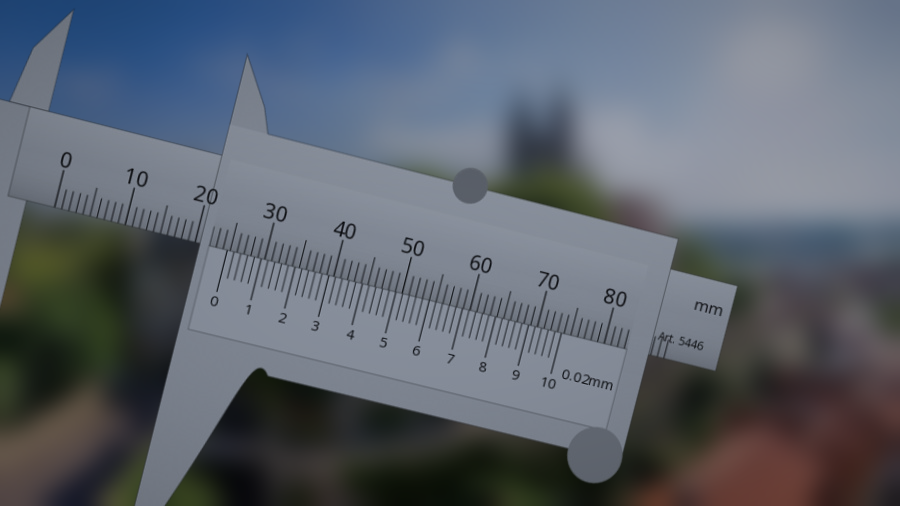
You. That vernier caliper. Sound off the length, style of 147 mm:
24.6 mm
